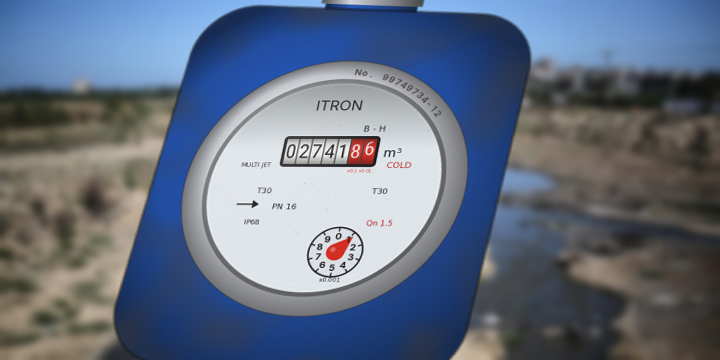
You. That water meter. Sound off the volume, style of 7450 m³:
2741.861 m³
